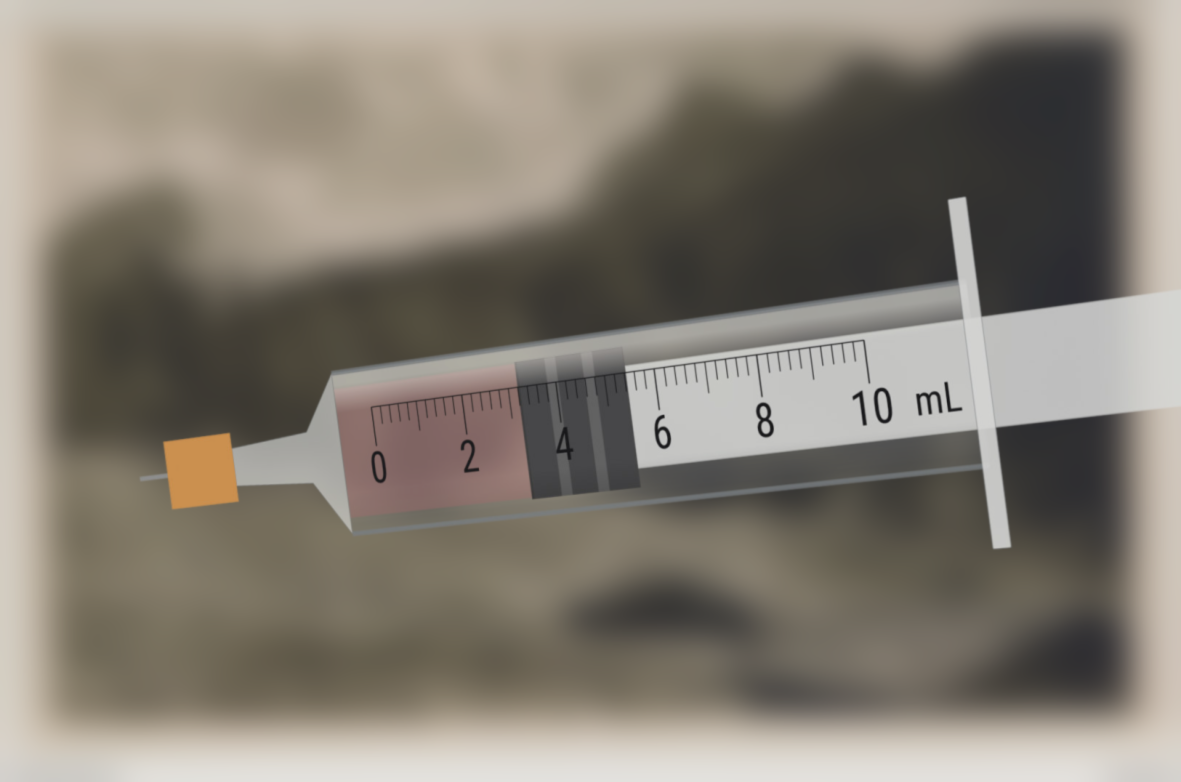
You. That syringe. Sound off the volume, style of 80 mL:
3.2 mL
